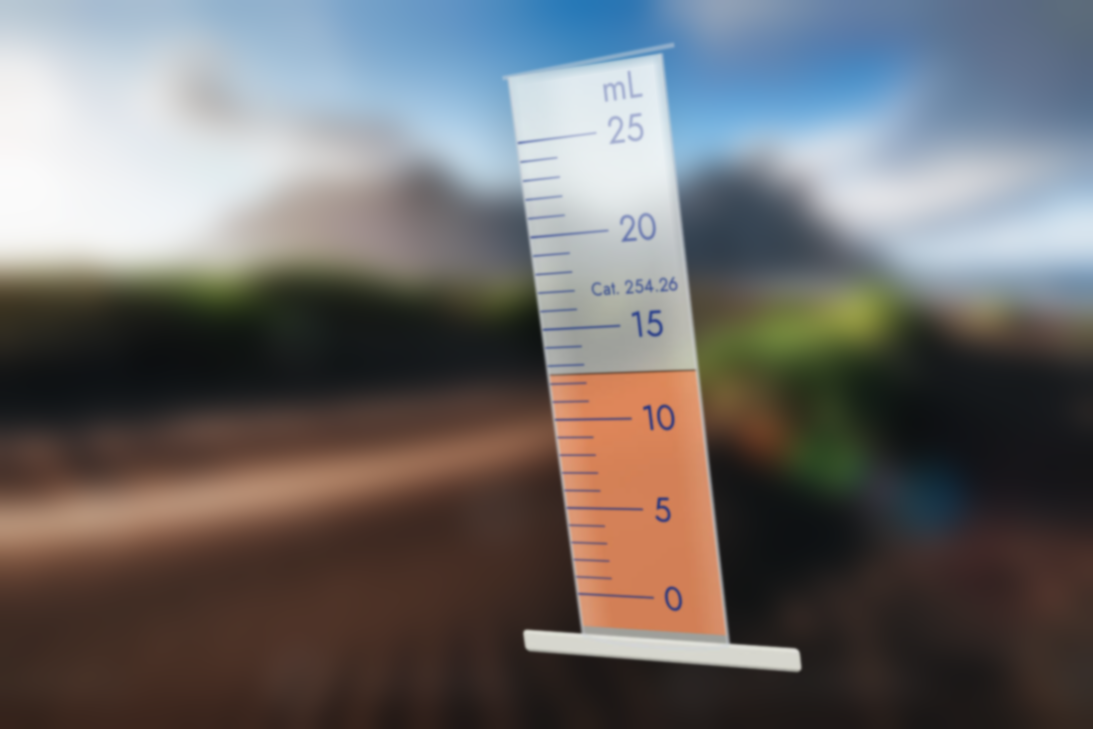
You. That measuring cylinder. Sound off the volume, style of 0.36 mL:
12.5 mL
